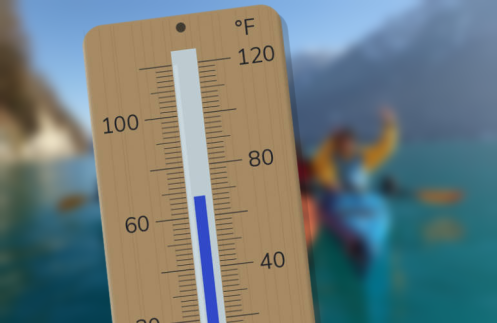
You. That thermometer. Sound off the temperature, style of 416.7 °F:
68 °F
